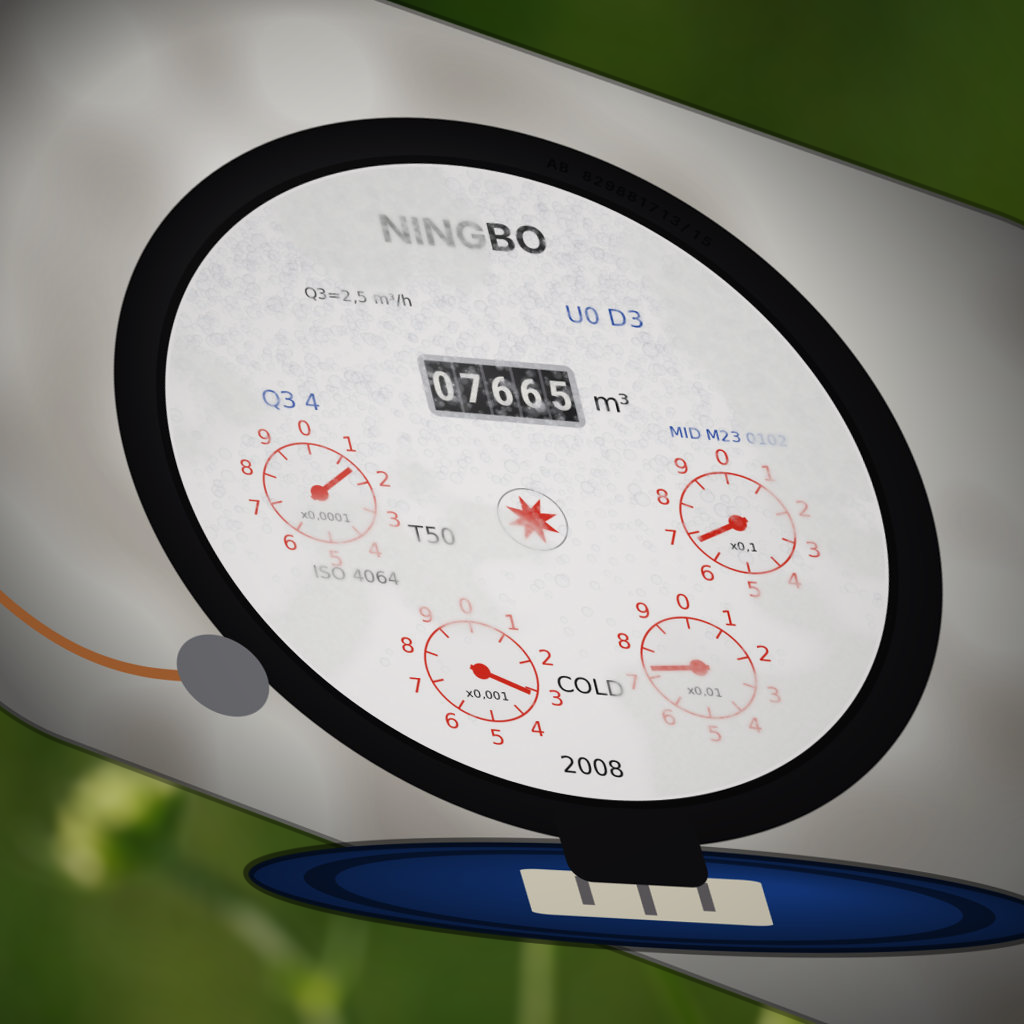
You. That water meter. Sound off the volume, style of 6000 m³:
7665.6731 m³
